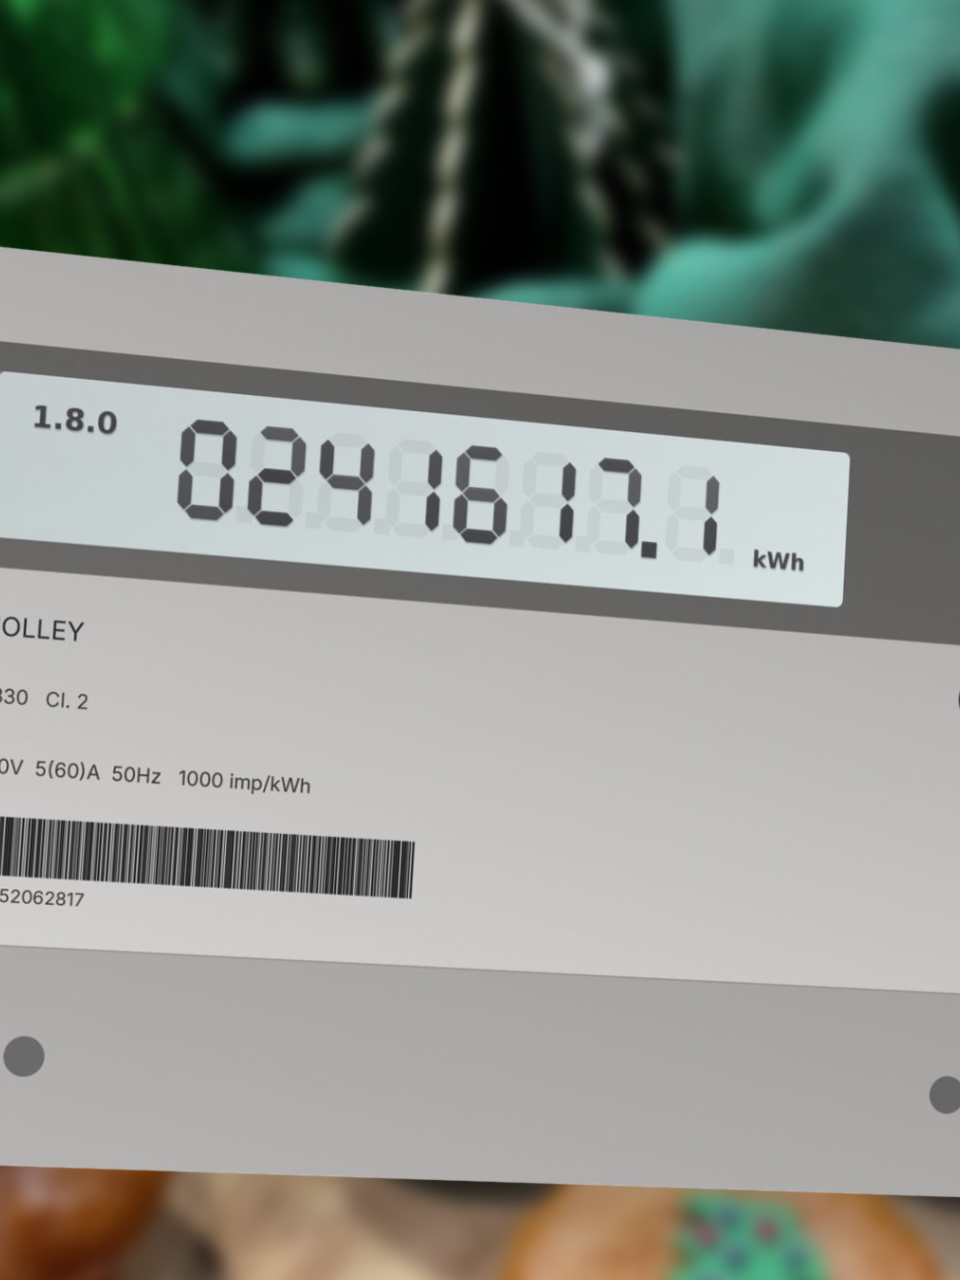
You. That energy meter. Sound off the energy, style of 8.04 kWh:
241617.1 kWh
